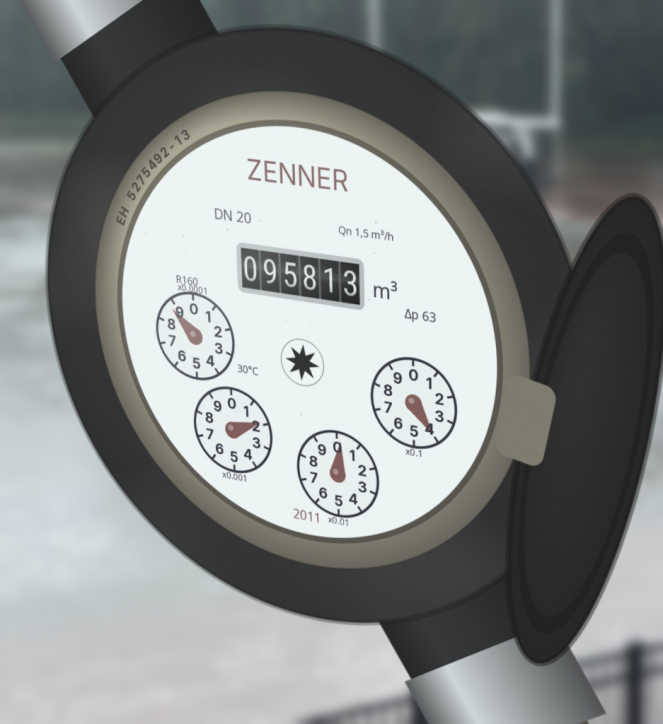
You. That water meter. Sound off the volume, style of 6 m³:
95813.4018 m³
